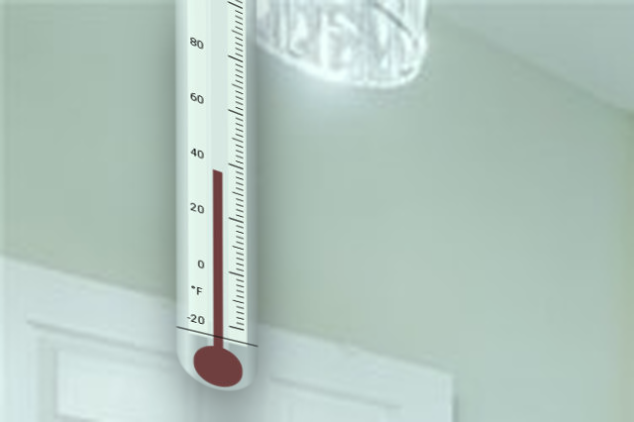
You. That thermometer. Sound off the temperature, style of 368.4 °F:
36 °F
